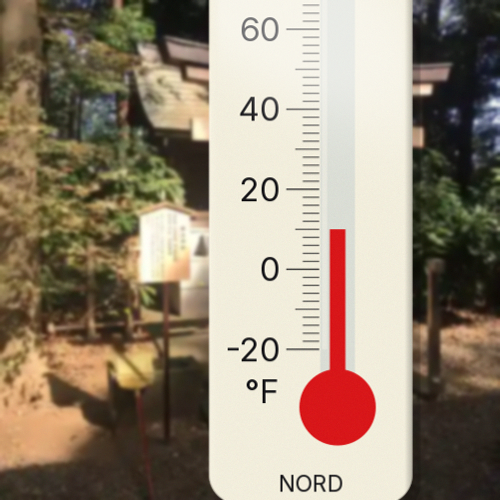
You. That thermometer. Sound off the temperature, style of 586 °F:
10 °F
